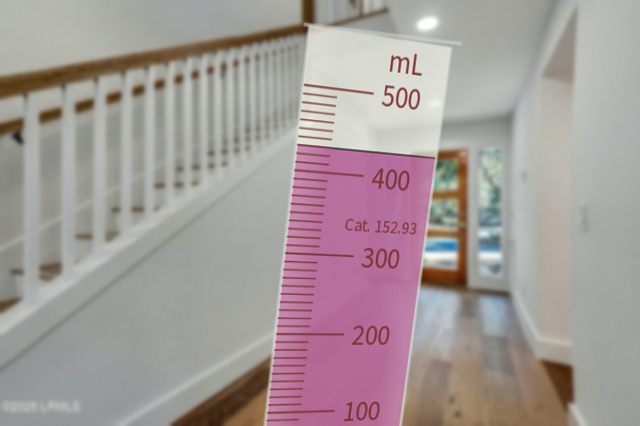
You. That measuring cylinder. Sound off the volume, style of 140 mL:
430 mL
